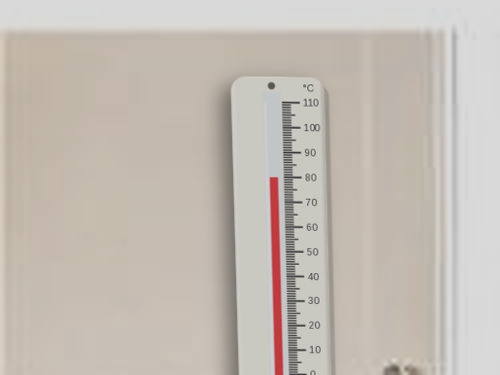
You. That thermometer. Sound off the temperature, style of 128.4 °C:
80 °C
